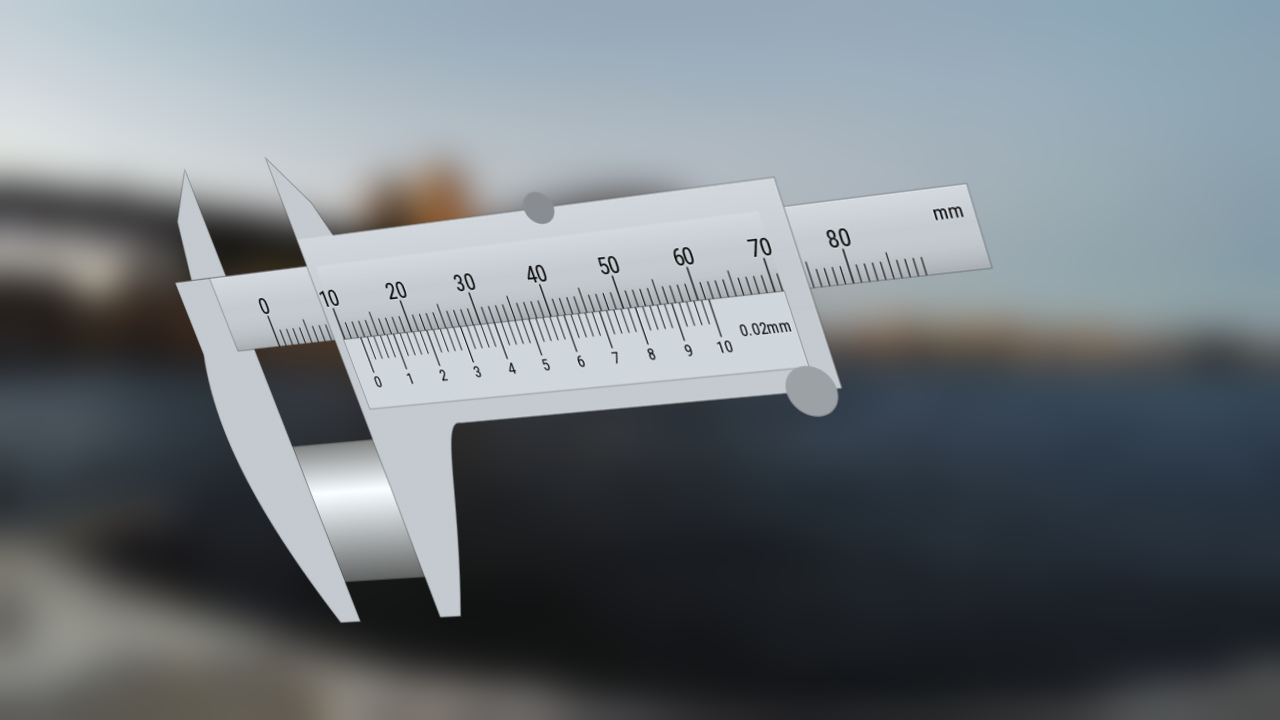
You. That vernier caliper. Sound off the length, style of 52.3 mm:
12.4 mm
